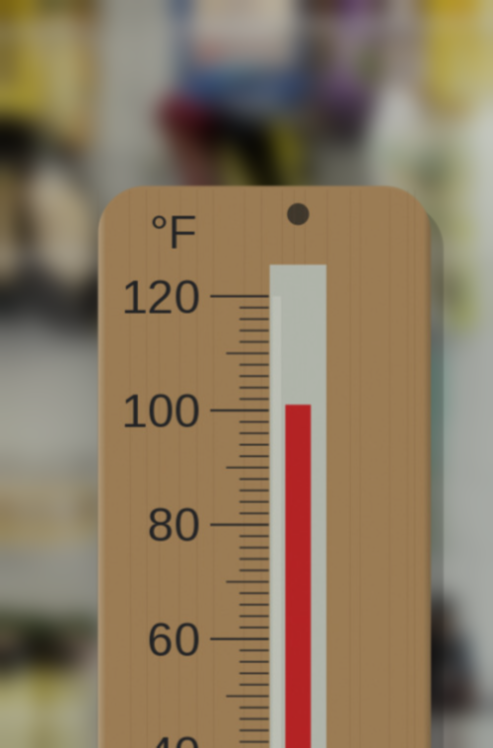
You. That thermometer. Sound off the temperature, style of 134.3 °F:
101 °F
